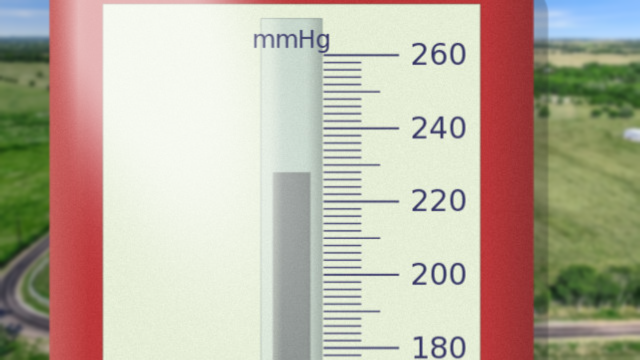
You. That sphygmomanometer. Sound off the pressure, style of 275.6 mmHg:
228 mmHg
